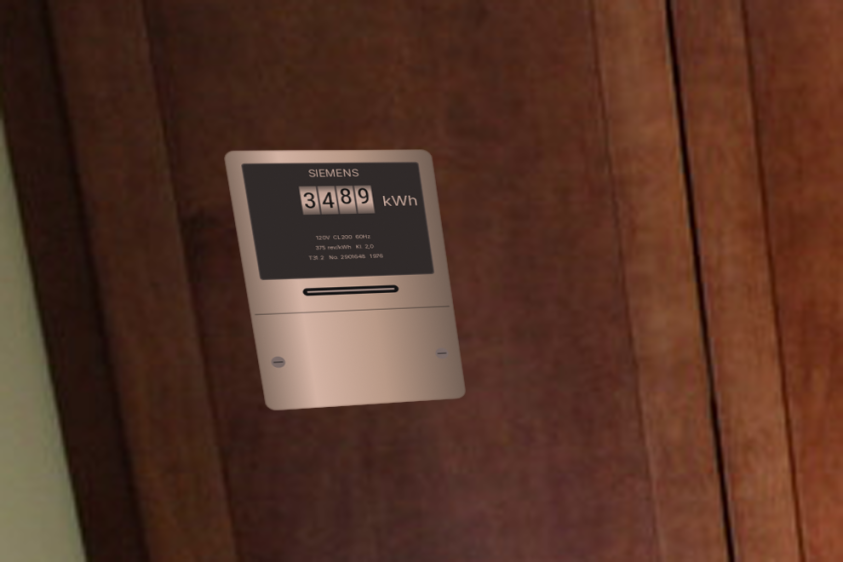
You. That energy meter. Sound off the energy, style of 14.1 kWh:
3489 kWh
